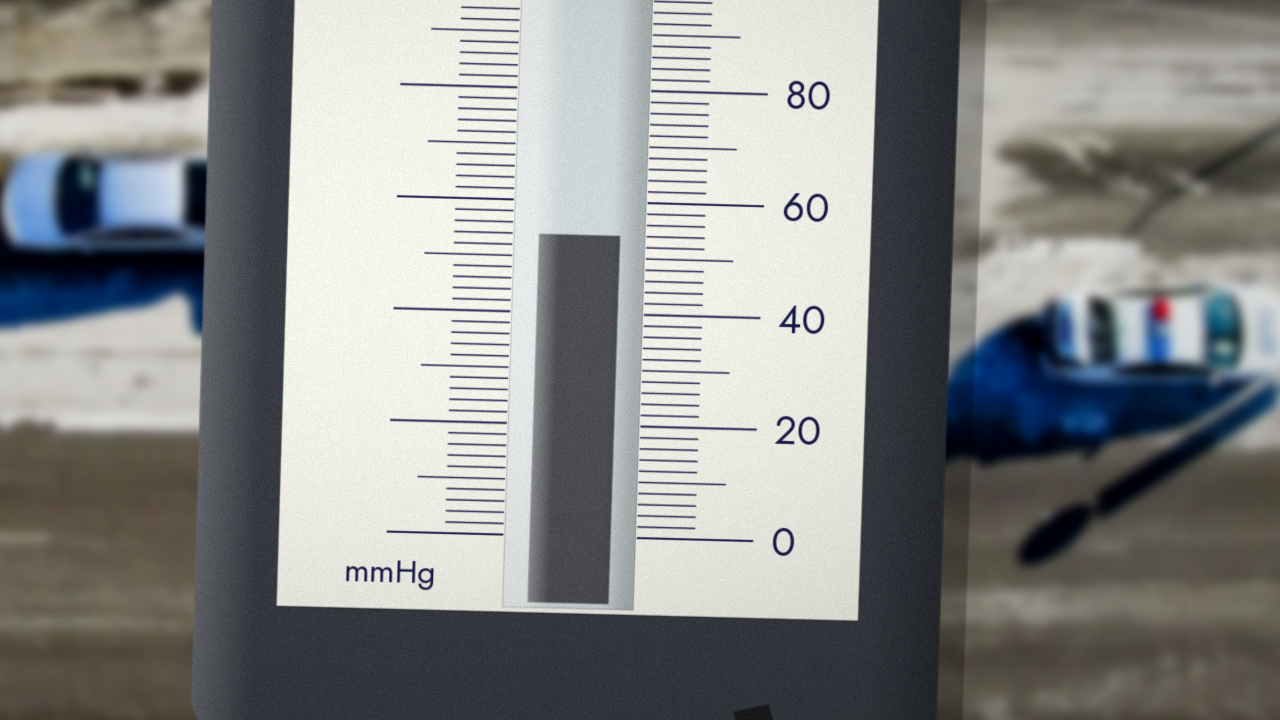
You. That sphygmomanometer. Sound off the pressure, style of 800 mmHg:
54 mmHg
